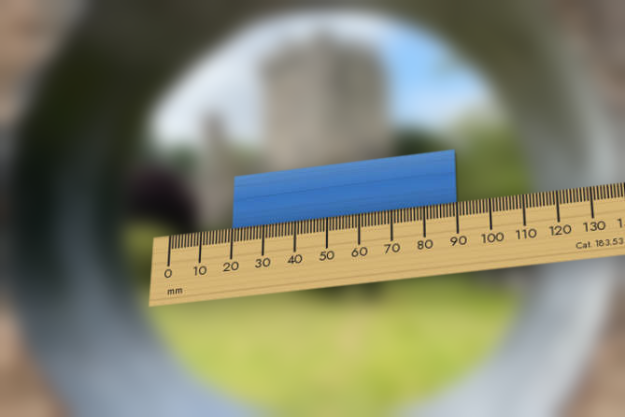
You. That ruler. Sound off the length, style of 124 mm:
70 mm
